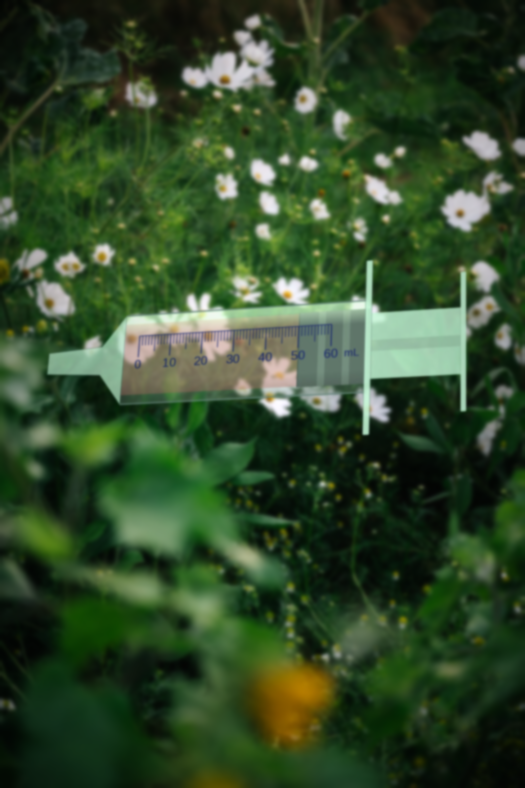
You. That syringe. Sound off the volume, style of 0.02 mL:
50 mL
